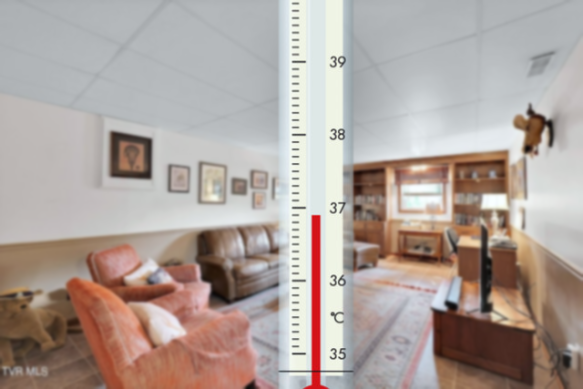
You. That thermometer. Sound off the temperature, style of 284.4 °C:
36.9 °C
